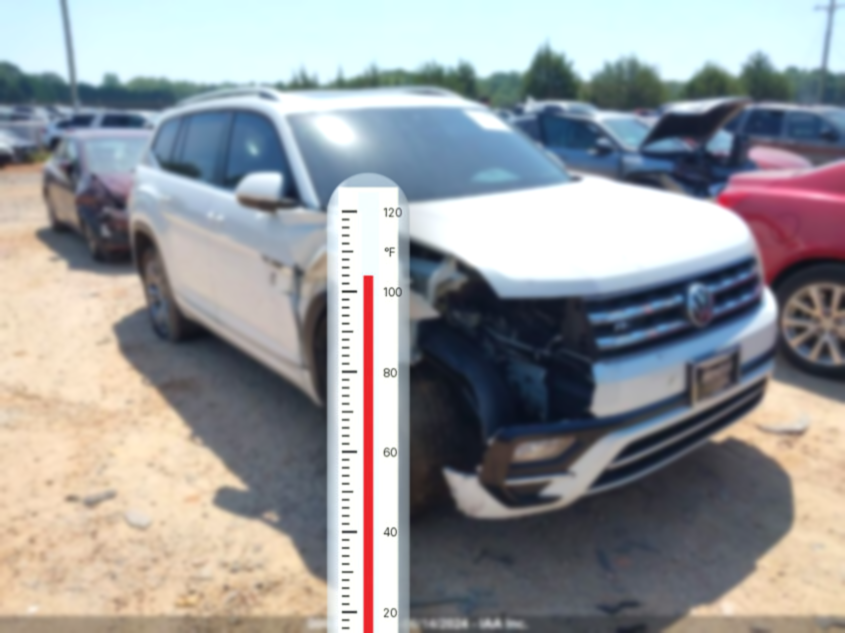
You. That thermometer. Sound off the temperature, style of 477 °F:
104 °F
